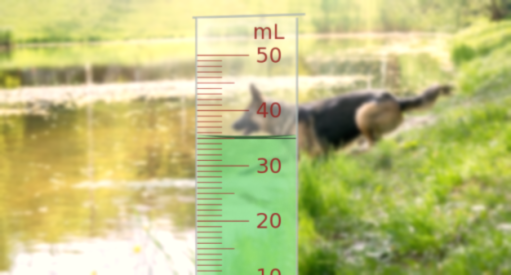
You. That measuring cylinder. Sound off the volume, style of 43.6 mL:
35 mL
